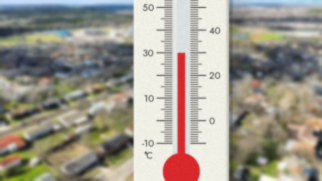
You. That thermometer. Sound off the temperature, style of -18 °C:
30 °C
